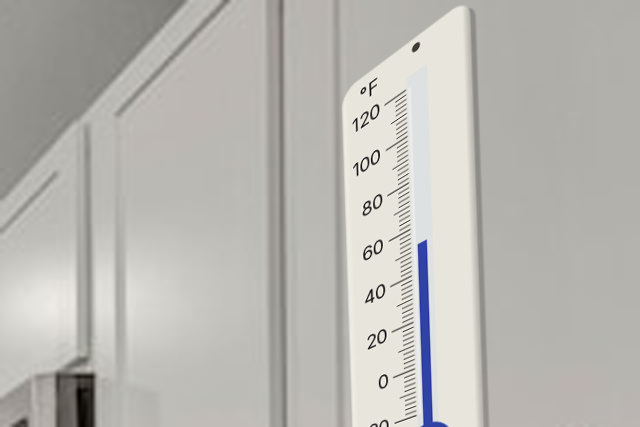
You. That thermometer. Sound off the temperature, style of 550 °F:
52 °F
